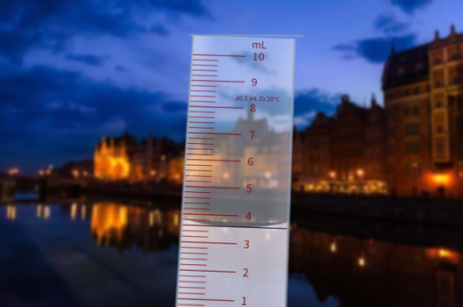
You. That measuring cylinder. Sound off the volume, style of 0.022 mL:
3.6 mL
